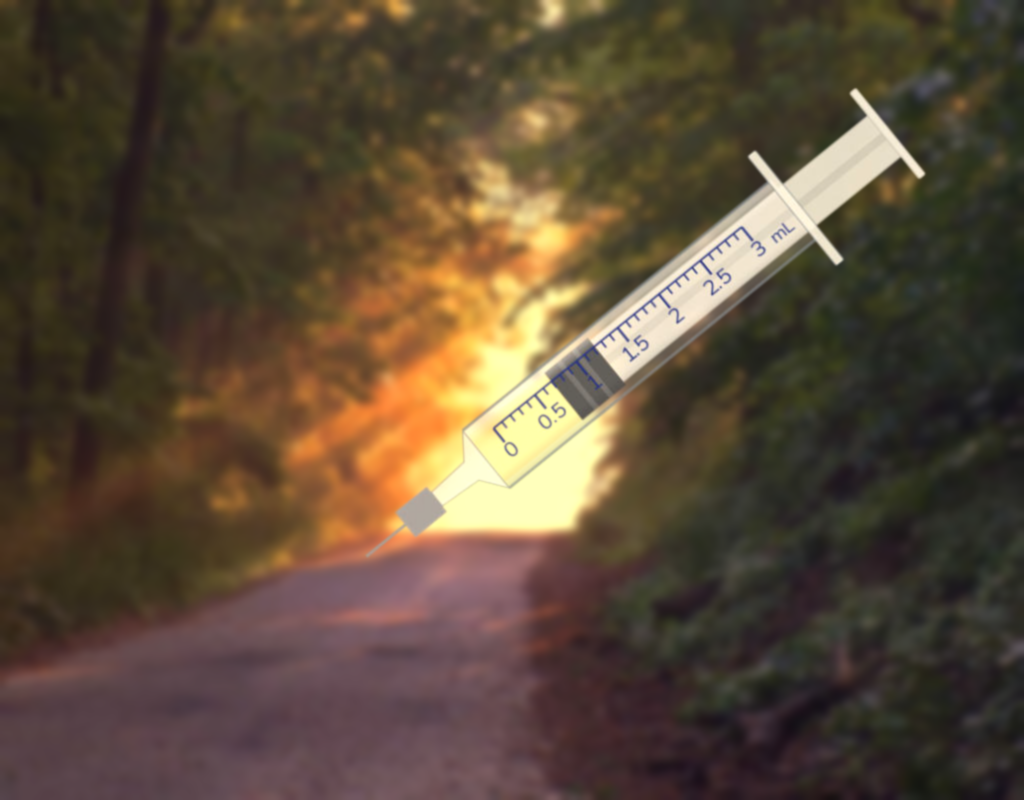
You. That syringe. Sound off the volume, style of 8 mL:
0.7 mL
